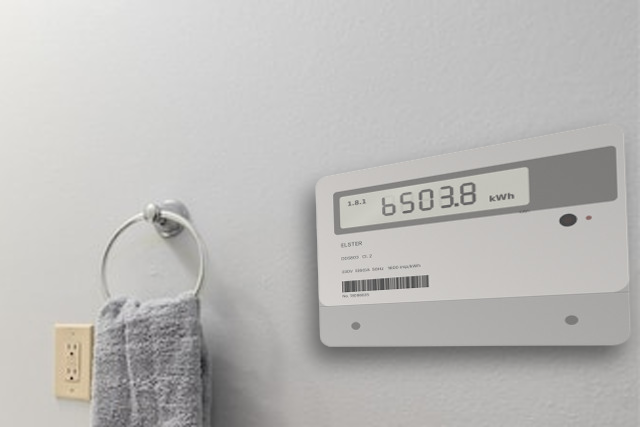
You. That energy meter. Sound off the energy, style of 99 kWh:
6503.8 kWh
